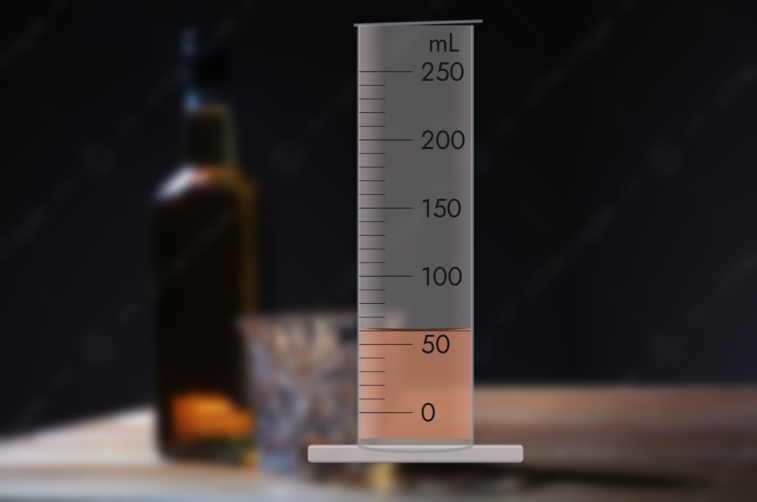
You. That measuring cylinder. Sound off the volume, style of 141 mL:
60 mL
